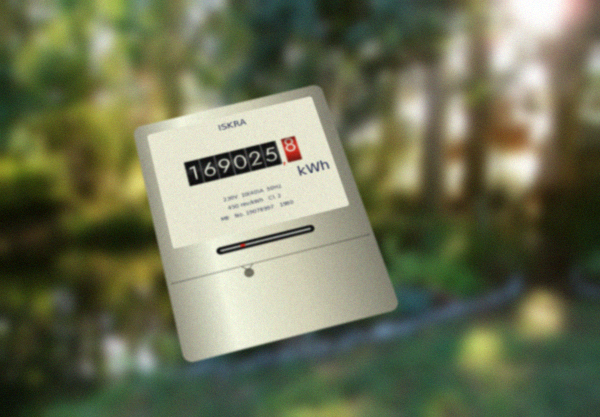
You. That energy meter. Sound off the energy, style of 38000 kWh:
169025.8 kWh
